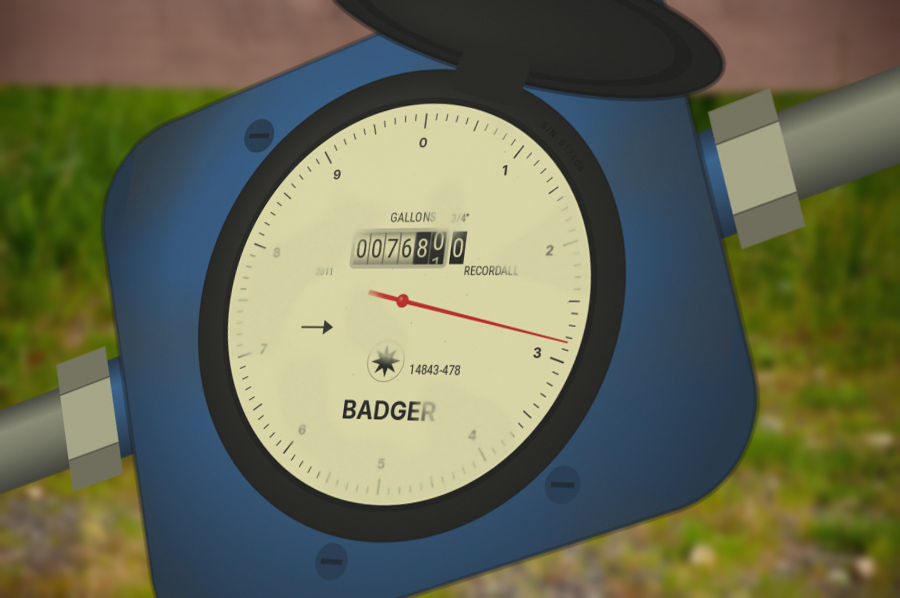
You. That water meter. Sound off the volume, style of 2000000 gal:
76802.8 gal
